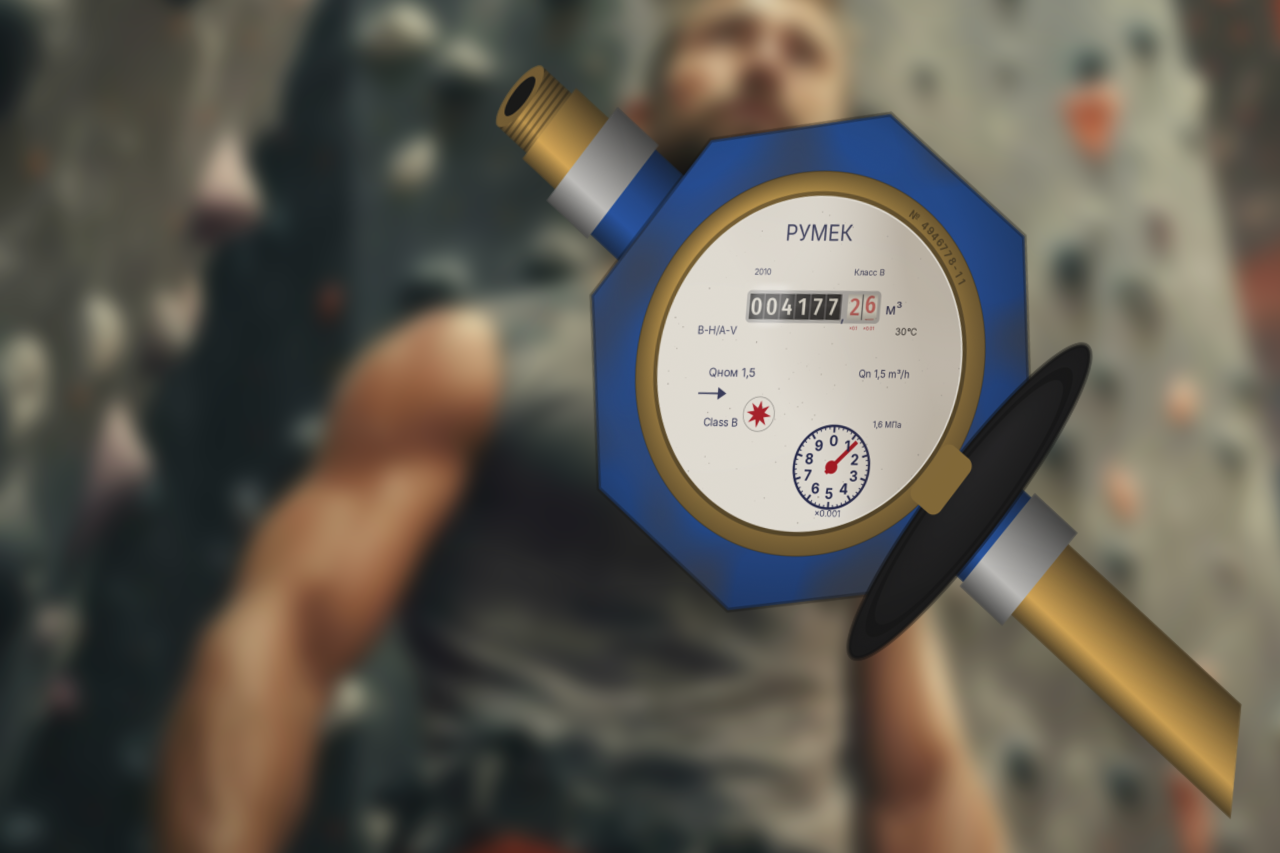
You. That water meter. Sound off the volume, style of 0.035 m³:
4177.261 m³
